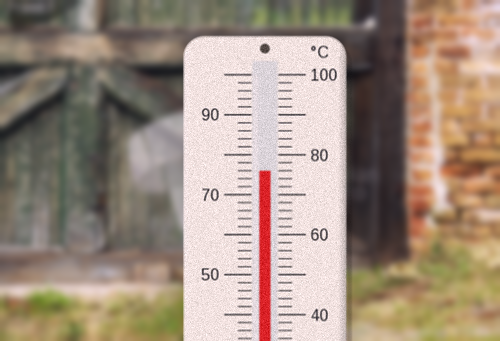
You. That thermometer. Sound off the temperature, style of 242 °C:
76 °C
